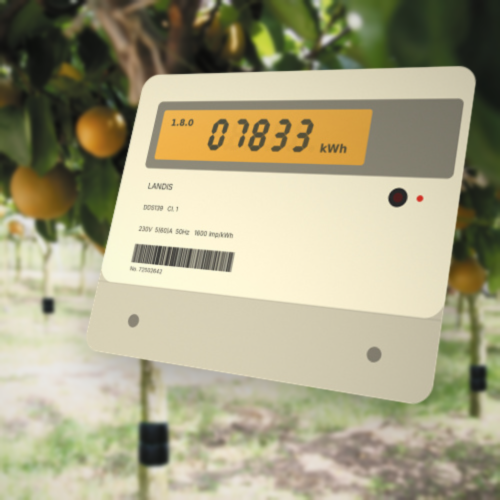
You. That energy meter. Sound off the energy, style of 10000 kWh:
7833 kWh
